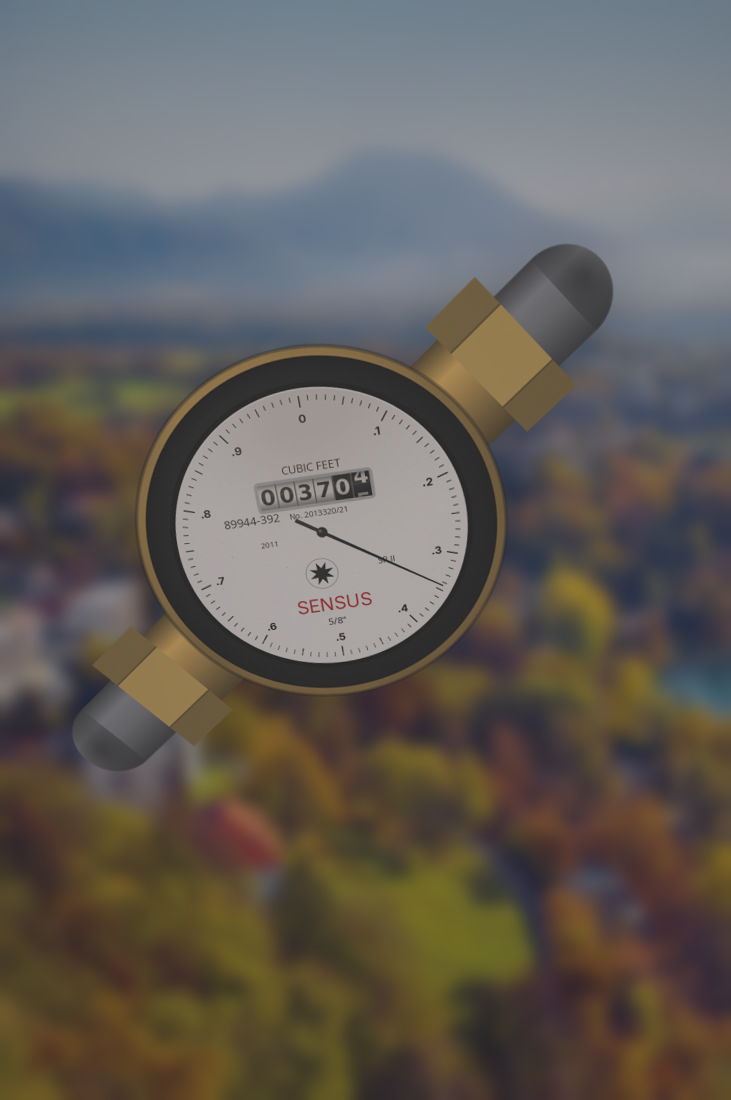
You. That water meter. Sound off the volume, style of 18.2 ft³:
3704.34 ft³
